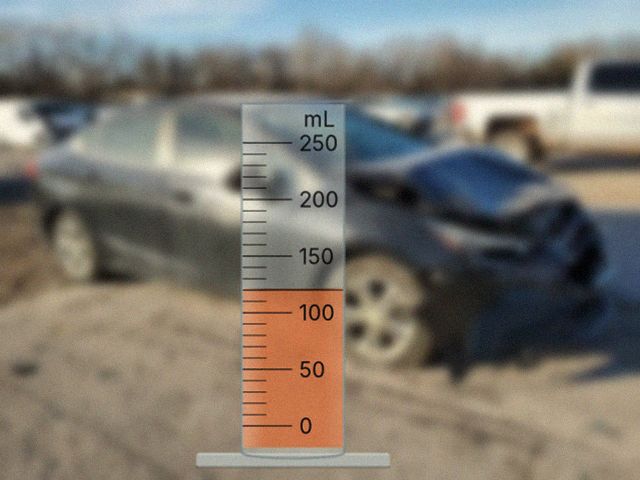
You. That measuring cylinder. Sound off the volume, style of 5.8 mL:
120 mL
